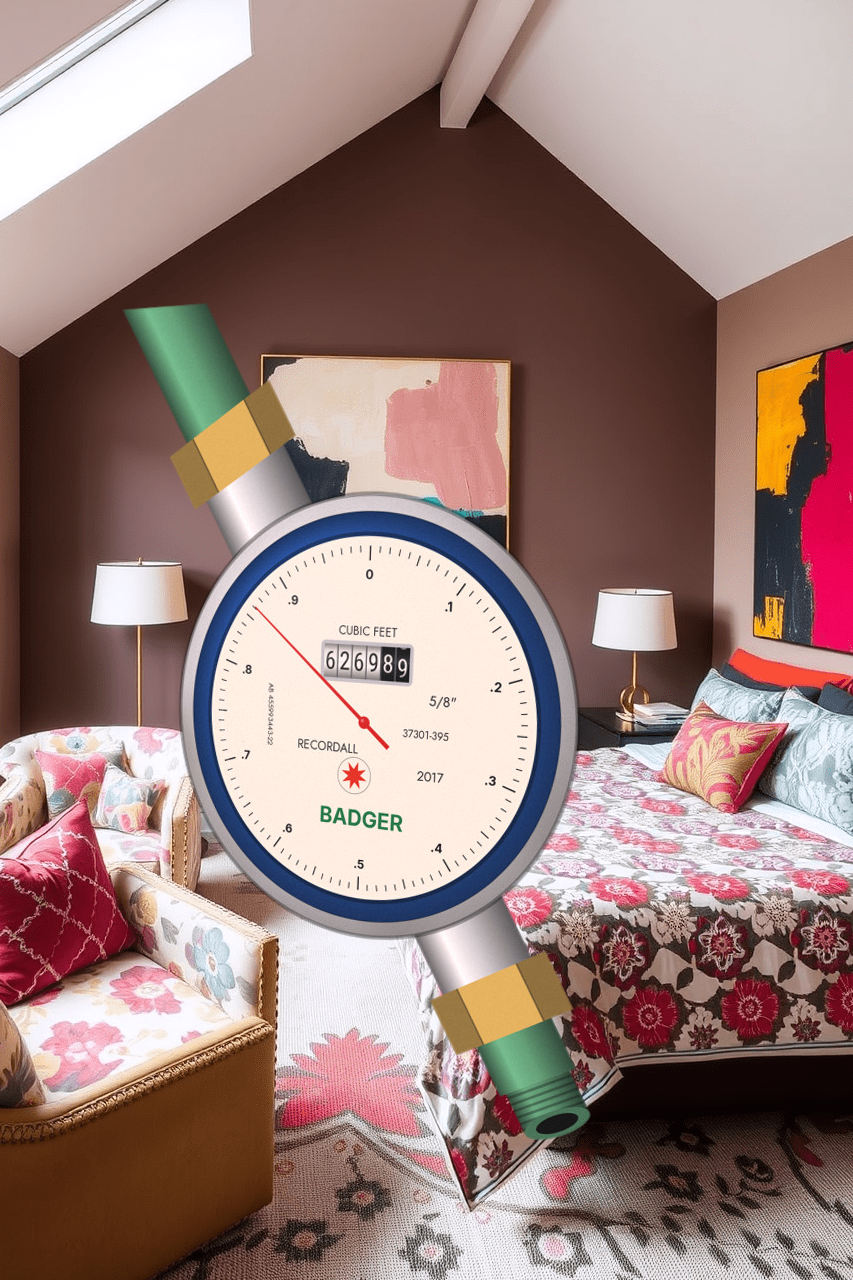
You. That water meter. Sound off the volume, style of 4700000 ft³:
626988.86 ft³
